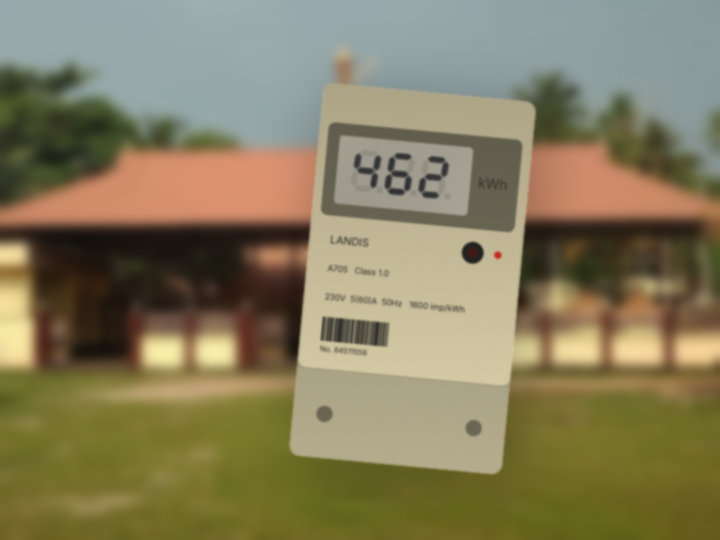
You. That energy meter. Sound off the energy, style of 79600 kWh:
462 kWh
